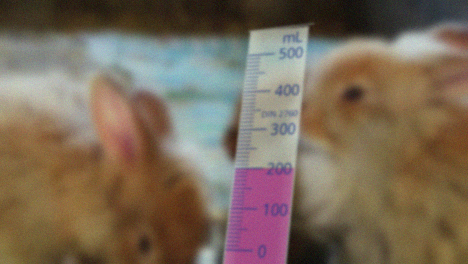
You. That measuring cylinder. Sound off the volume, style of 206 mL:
200 mL
